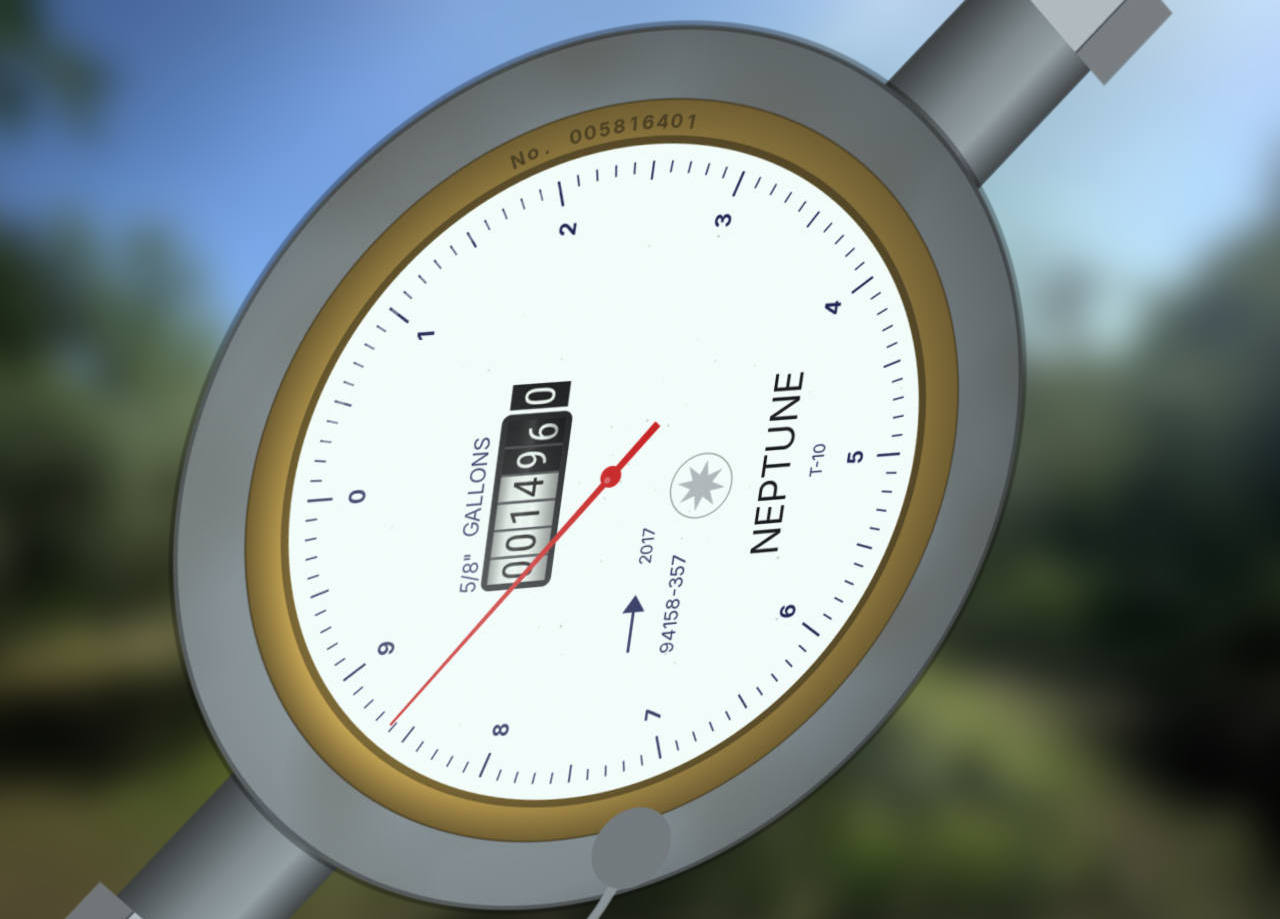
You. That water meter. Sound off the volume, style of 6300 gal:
14958.6 gal
